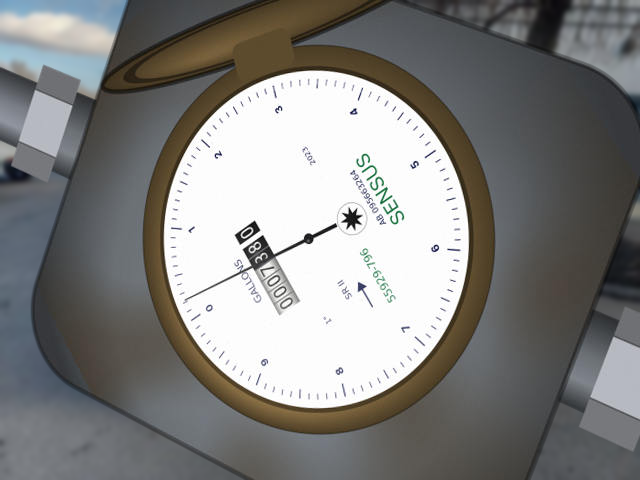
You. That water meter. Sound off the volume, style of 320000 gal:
7380.2 gal
